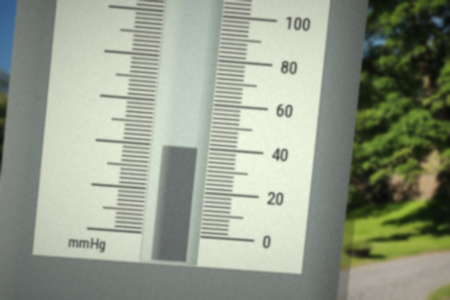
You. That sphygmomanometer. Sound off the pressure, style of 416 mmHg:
40 mmHg
